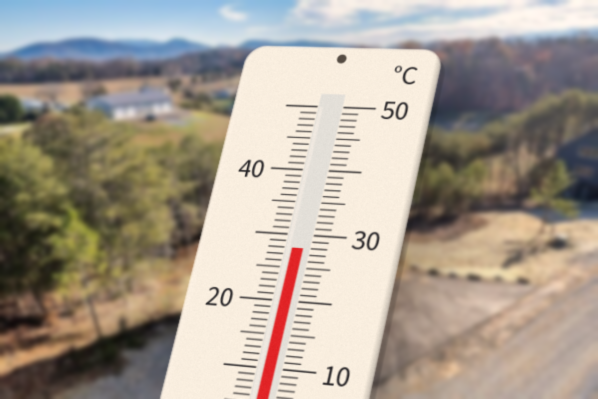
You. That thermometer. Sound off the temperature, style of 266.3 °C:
28 °C
